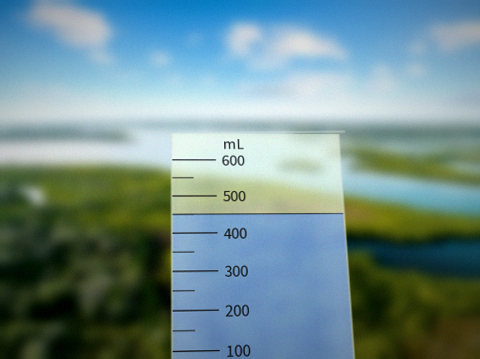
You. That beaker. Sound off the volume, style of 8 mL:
450 mL
